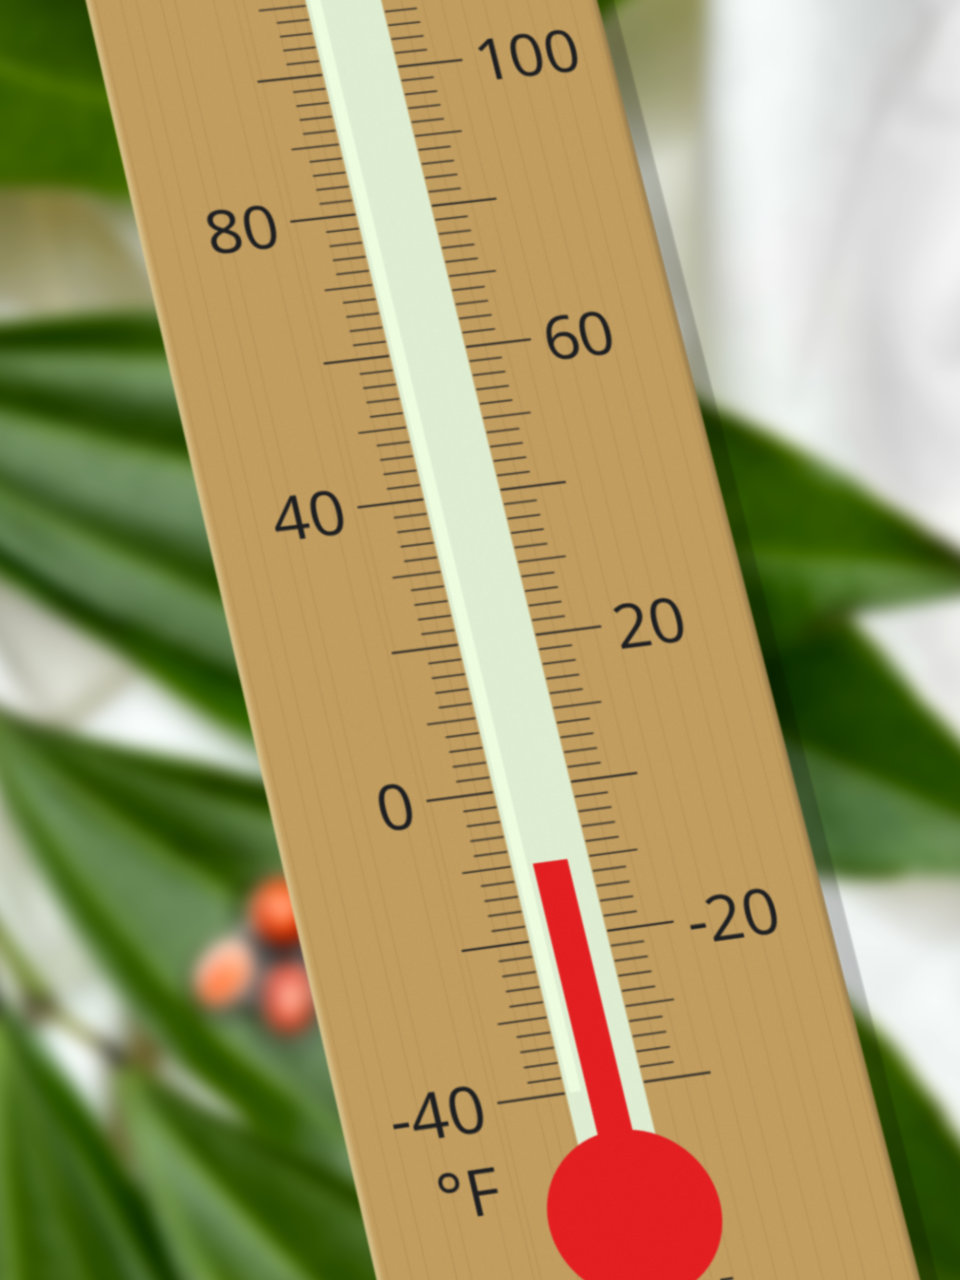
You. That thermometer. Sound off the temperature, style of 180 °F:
-10 °F
